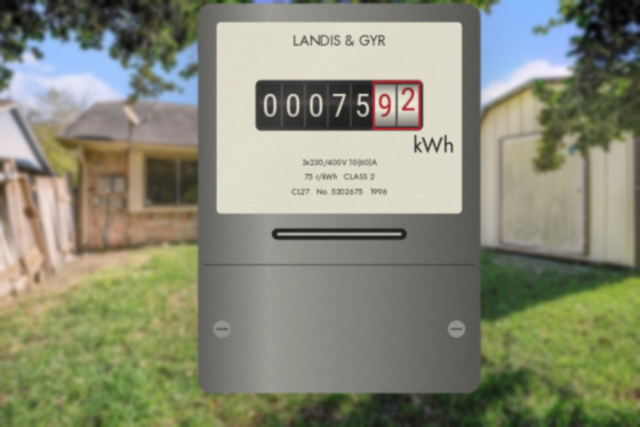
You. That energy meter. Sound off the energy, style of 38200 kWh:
75.92 kWh
